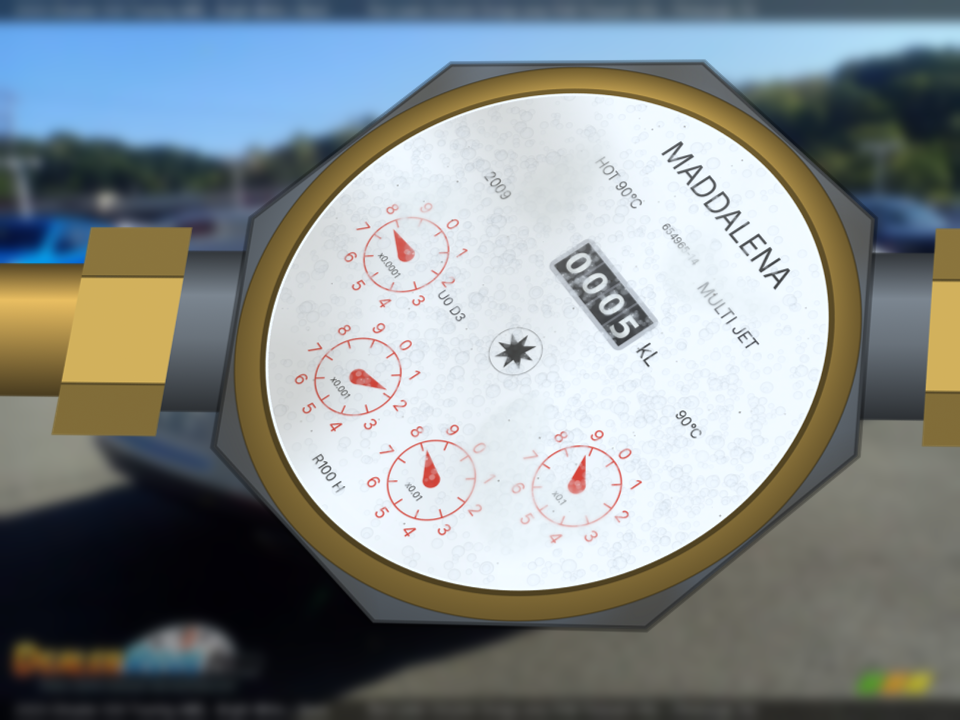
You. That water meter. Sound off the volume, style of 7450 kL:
4.8817 kL
